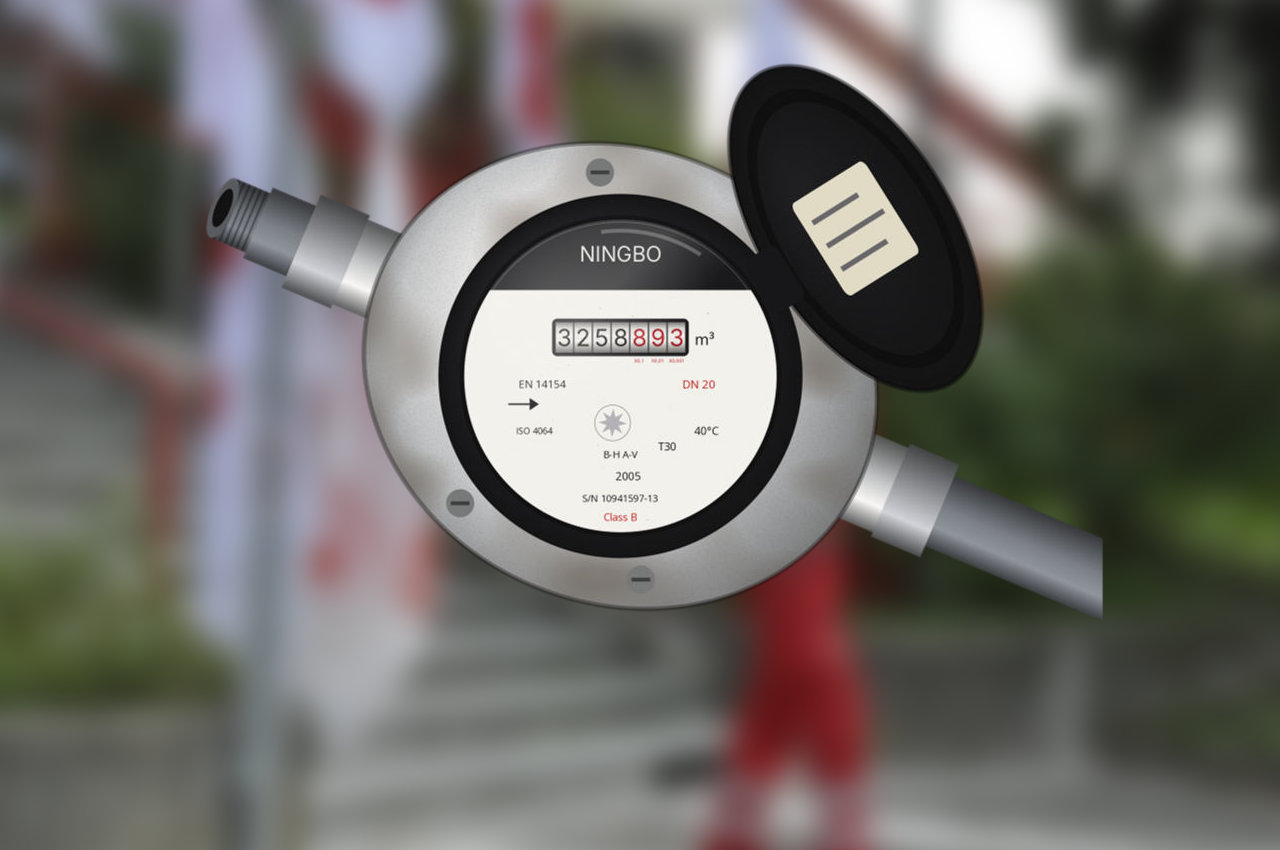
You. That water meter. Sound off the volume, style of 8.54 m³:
3258.893 m³
